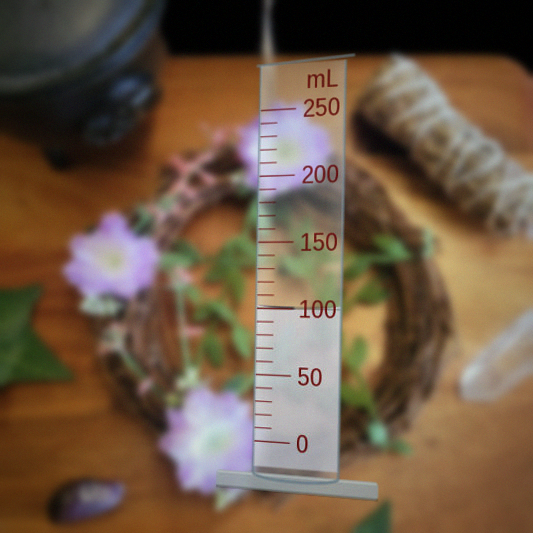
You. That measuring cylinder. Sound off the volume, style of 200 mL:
100 mL
